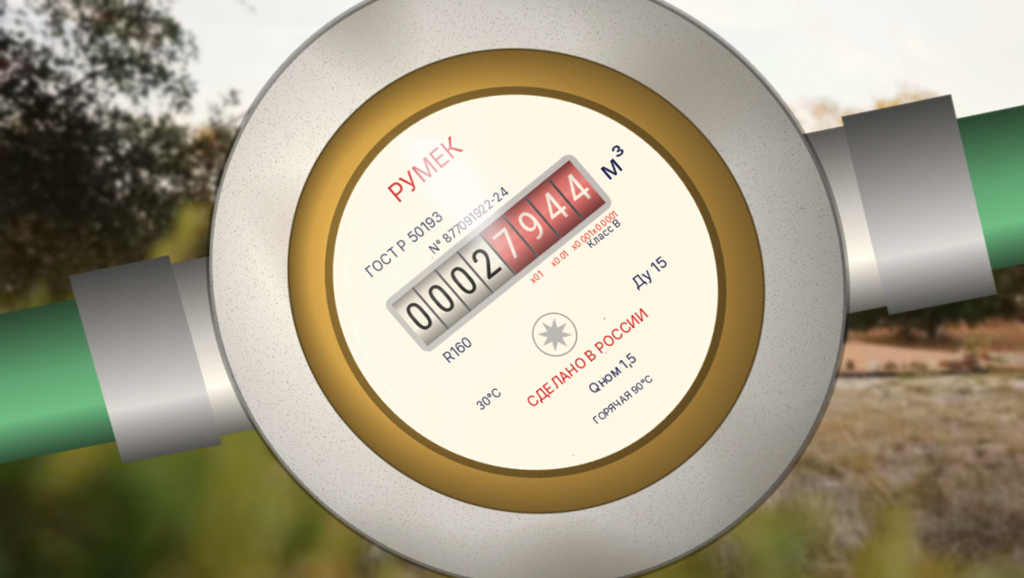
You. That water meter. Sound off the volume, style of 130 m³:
2.7944 m³
